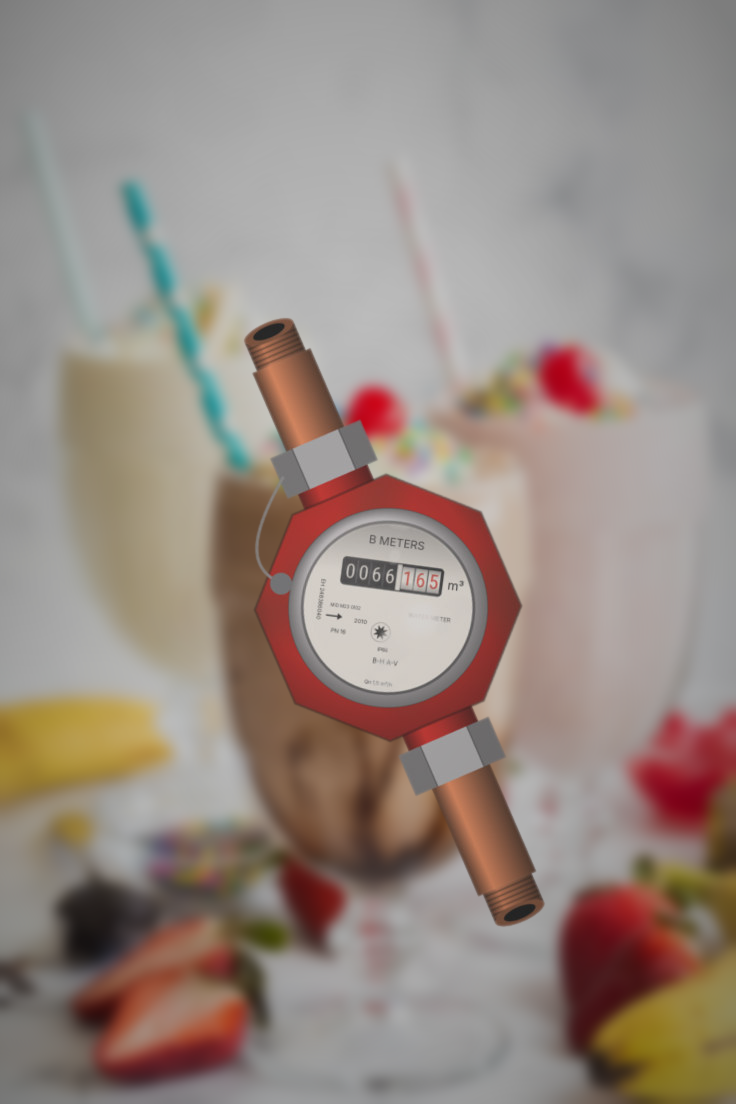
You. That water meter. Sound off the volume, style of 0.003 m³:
66.165 m³
